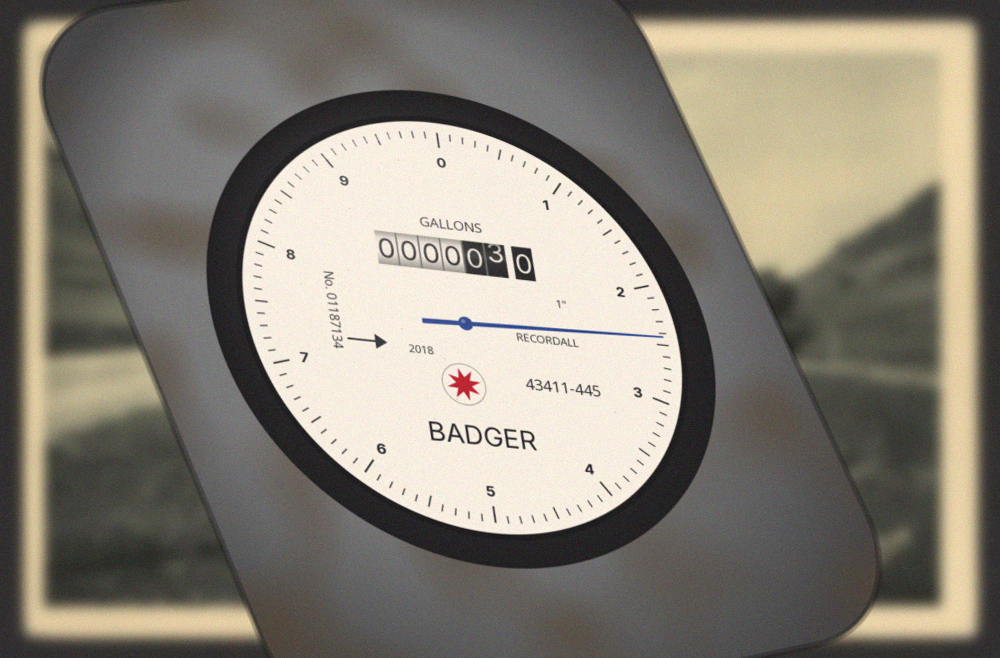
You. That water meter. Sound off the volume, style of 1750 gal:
32.4 gal
